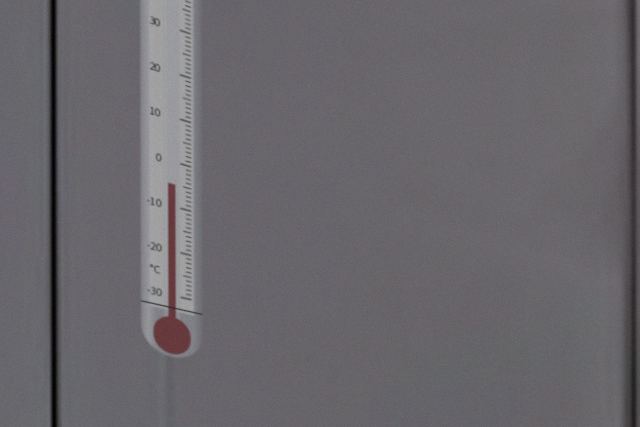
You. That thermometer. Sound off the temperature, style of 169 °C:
-5 °C
